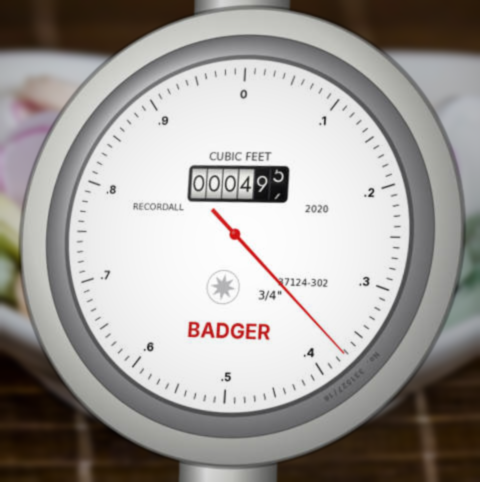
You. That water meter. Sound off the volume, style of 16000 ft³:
495.37 ft³
